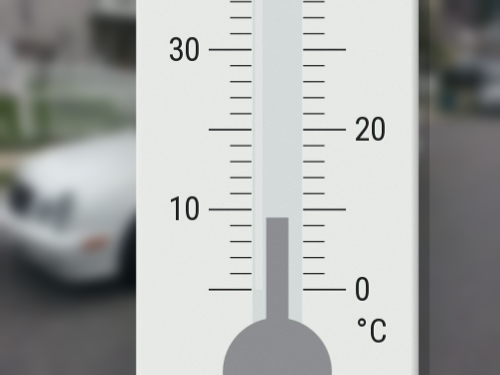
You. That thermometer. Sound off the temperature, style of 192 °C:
9 °C
